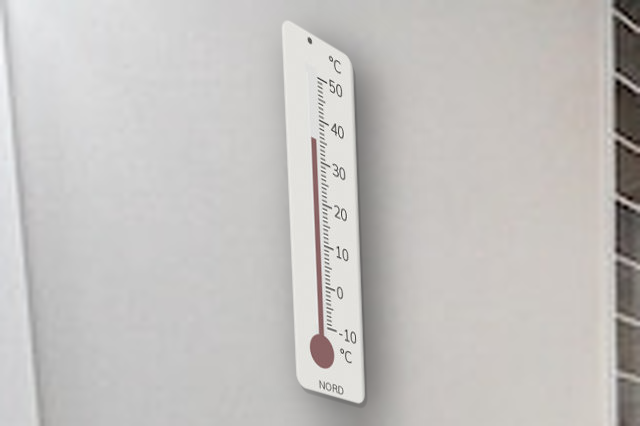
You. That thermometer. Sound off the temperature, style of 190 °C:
35 °C
